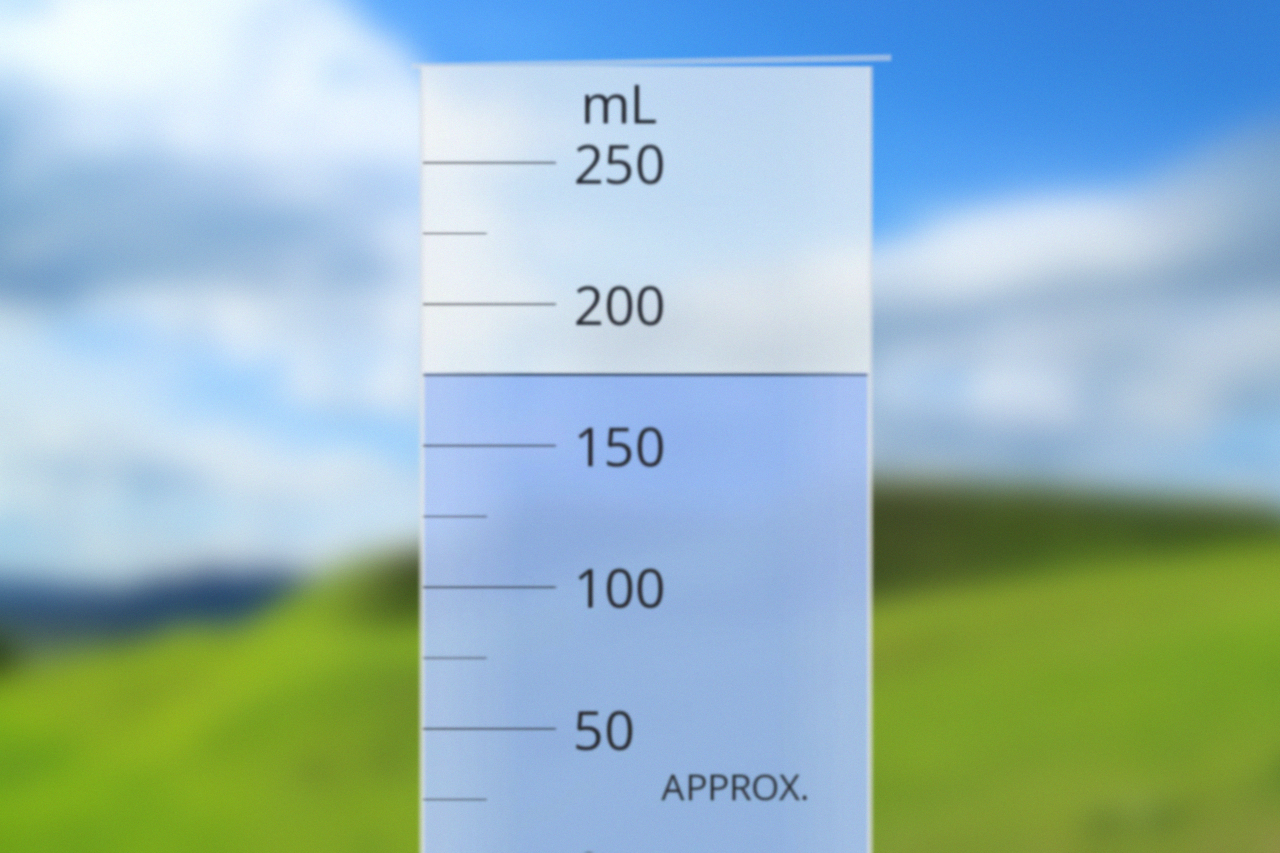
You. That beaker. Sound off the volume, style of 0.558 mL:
175 mL
